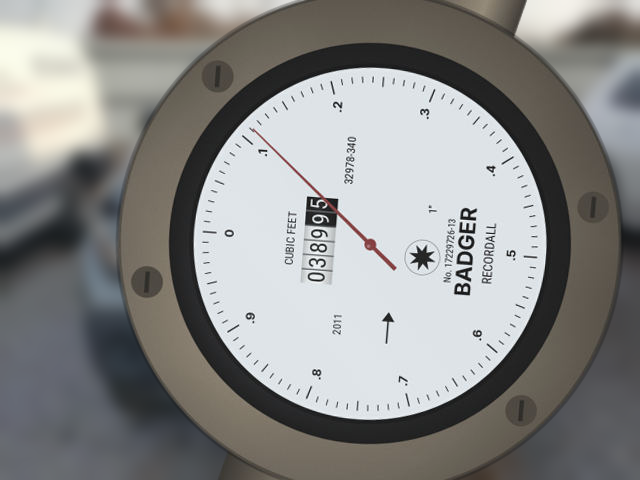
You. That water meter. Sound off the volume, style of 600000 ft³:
38995.11 ft³
